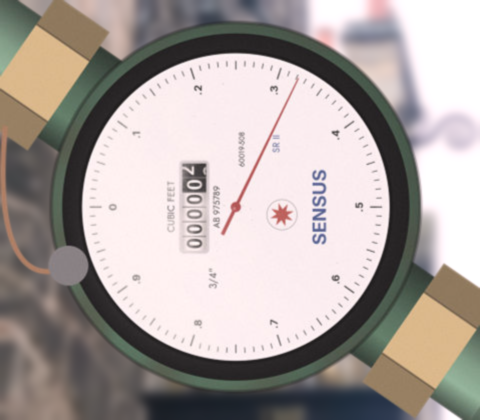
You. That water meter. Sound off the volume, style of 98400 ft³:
2.32 ft³
